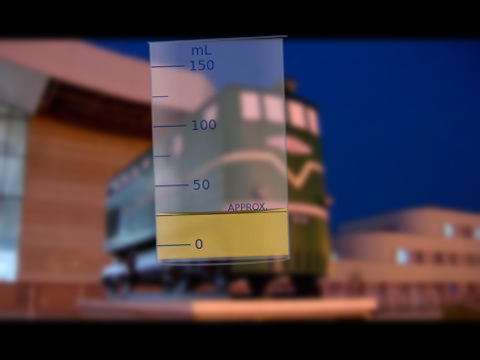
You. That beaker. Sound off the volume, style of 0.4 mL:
25 mL
